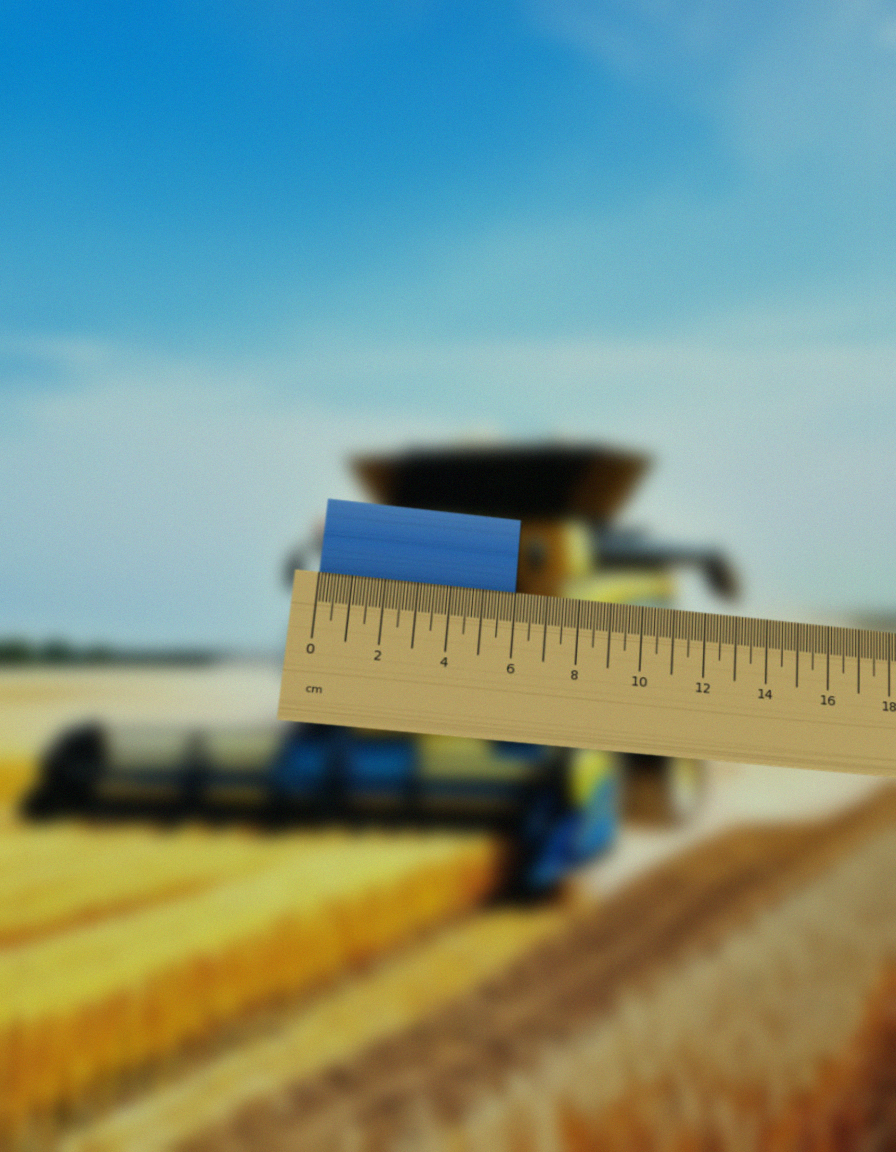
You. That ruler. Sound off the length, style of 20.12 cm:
6 cm
